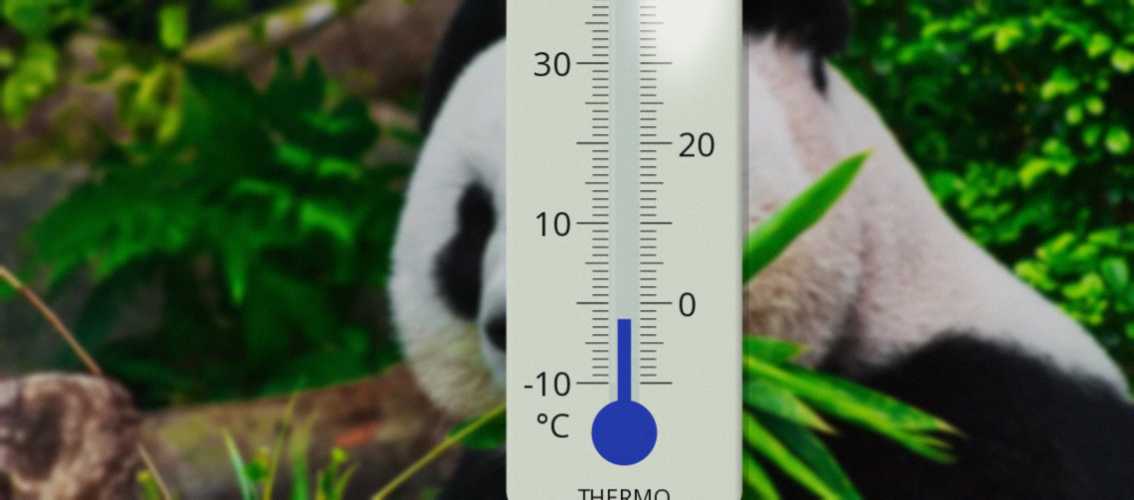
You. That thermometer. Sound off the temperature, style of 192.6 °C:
-2 °C
